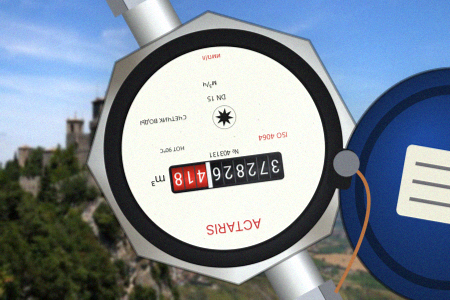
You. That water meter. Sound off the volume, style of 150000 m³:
372826.418 m³
